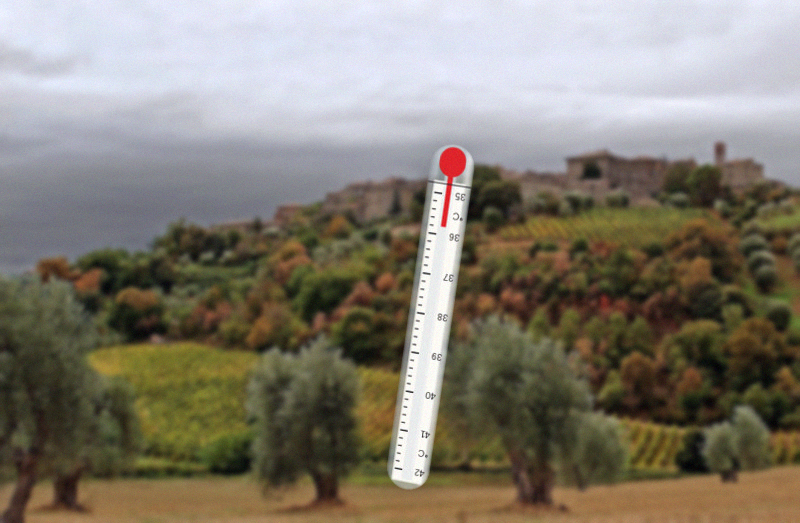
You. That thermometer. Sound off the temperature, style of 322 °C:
35.8 °C
